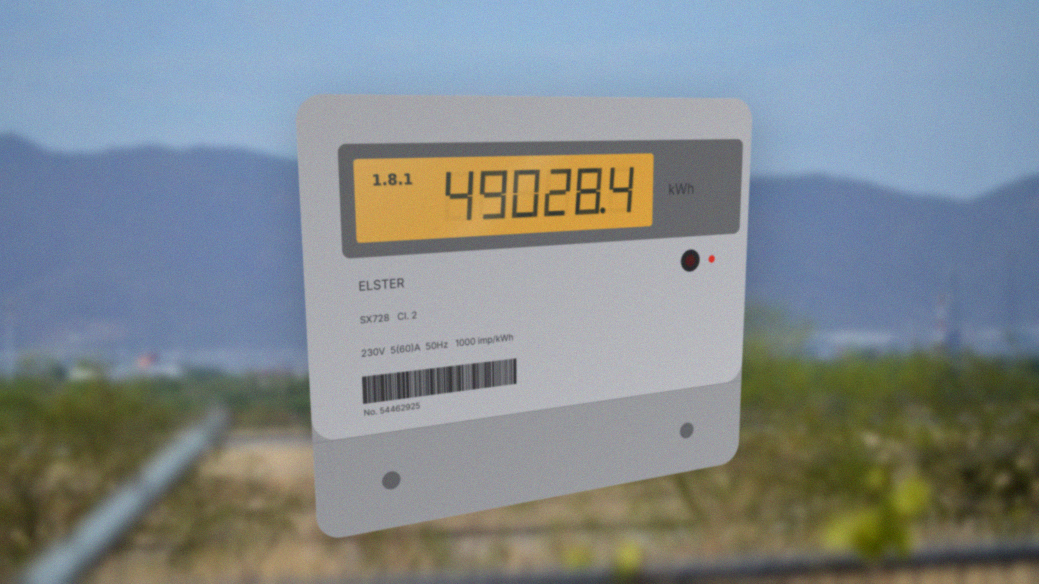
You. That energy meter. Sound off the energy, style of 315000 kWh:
49028.4 kWh
